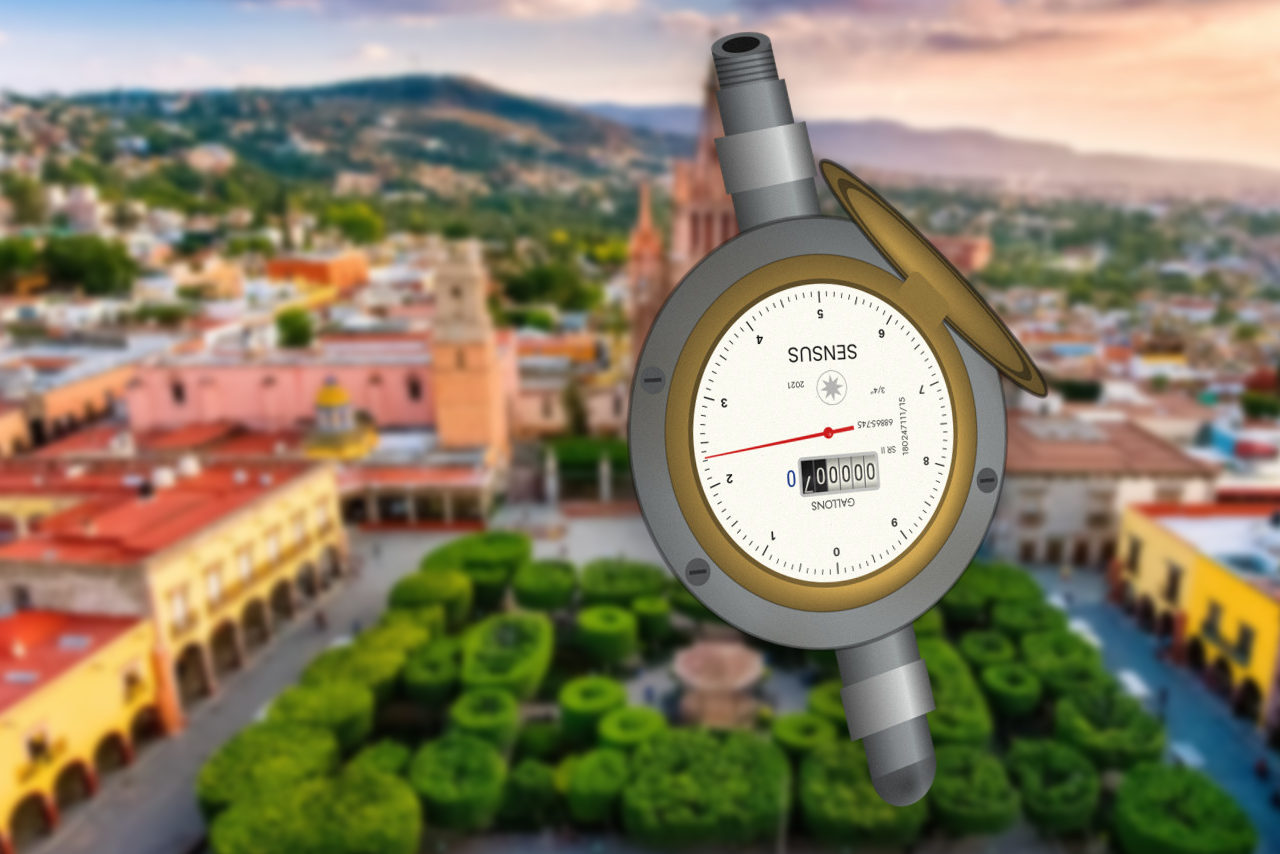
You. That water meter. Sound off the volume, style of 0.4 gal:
72.3 gal
